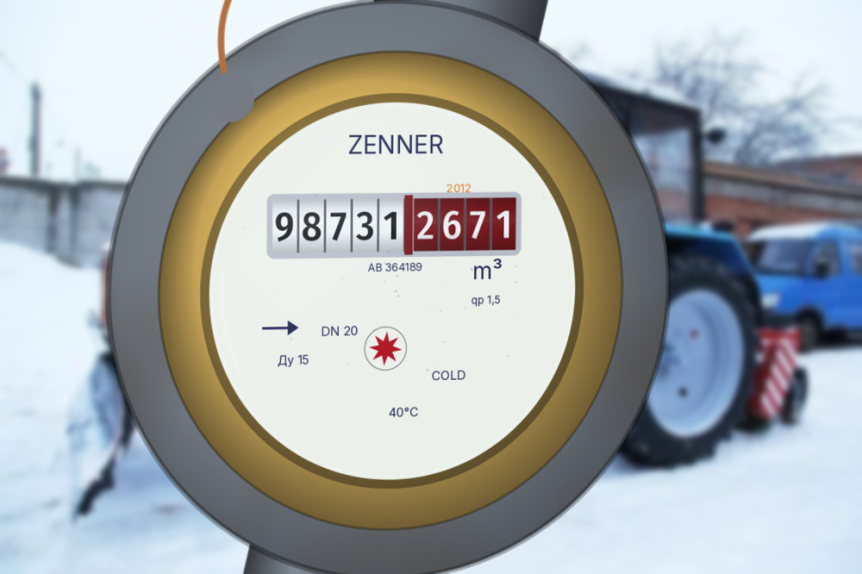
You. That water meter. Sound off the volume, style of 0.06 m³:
98731.2671 m³
